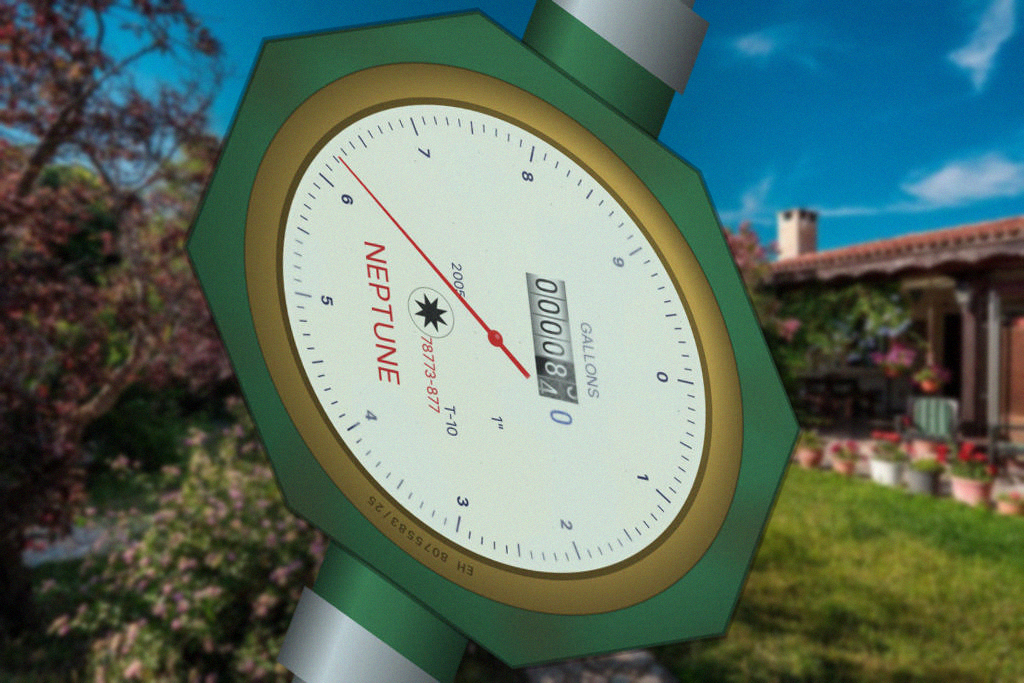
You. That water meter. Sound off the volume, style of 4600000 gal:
836.2 gal
